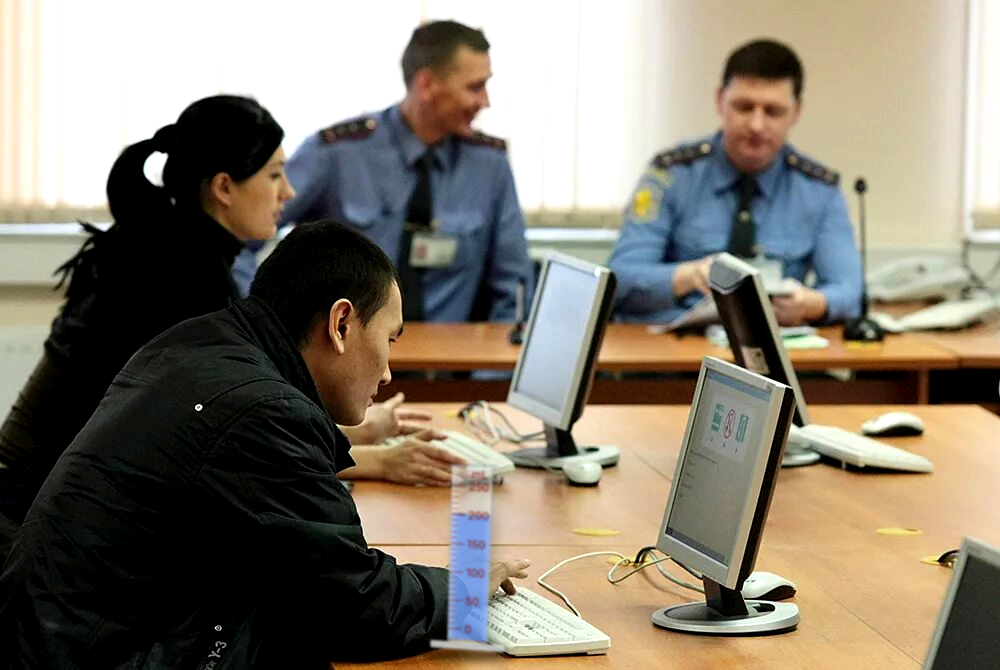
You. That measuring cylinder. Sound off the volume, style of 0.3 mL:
200 mL
